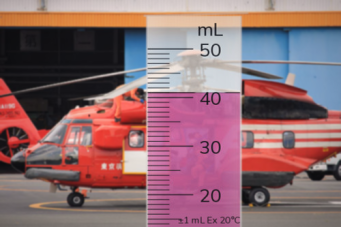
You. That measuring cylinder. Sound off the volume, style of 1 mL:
41 mL
